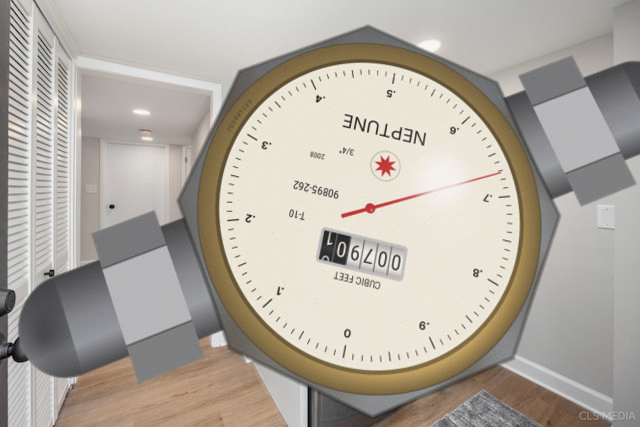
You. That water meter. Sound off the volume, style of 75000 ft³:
7900.67 ft³
